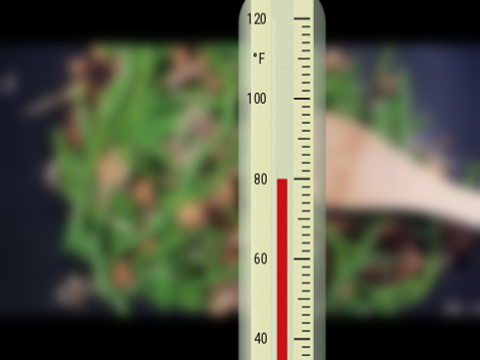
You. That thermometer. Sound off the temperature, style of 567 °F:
80 °F
